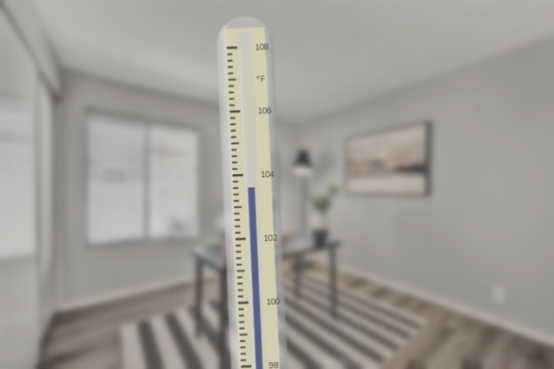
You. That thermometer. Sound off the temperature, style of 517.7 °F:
103.6 °F
